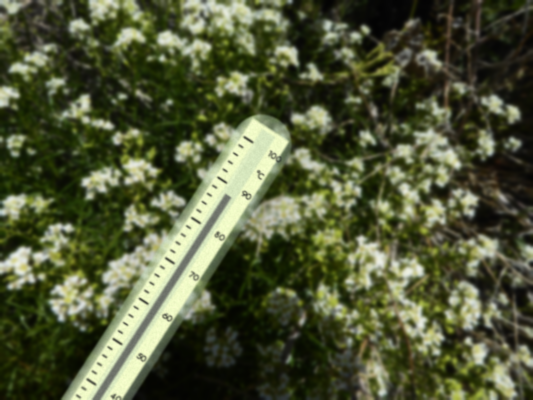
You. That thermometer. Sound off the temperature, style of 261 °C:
88 °C
